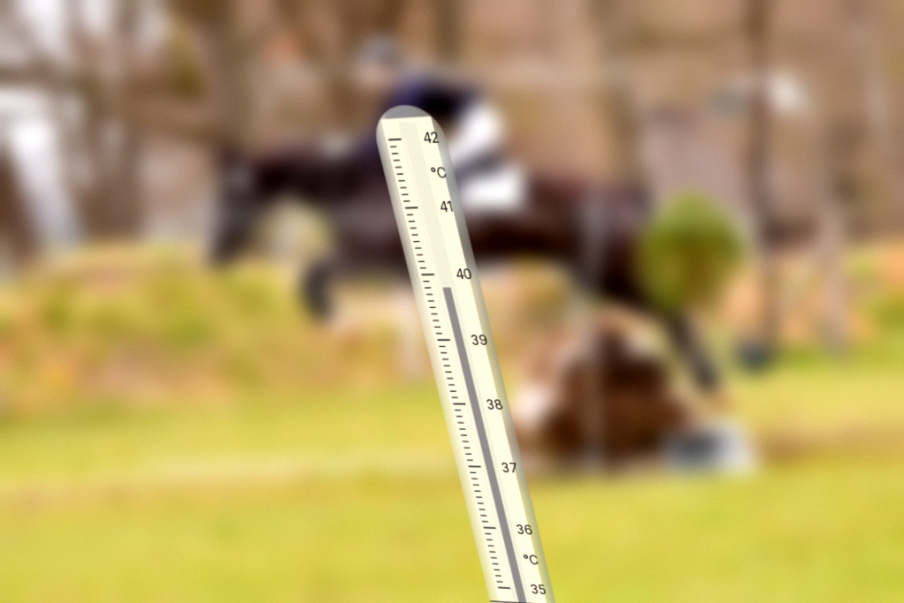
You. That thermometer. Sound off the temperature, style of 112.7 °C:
39.8 °C
